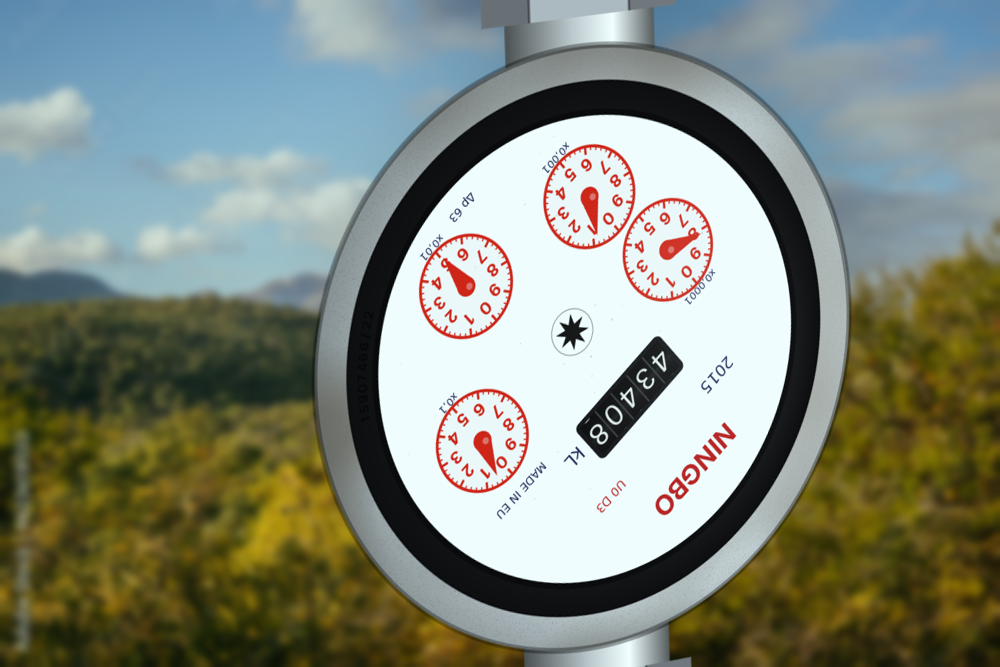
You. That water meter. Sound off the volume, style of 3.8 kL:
43408.0508 kL
